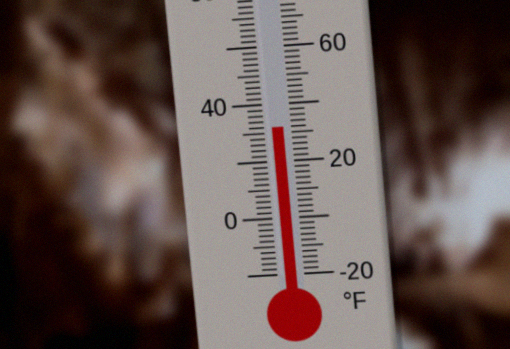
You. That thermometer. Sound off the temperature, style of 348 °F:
32 °F
